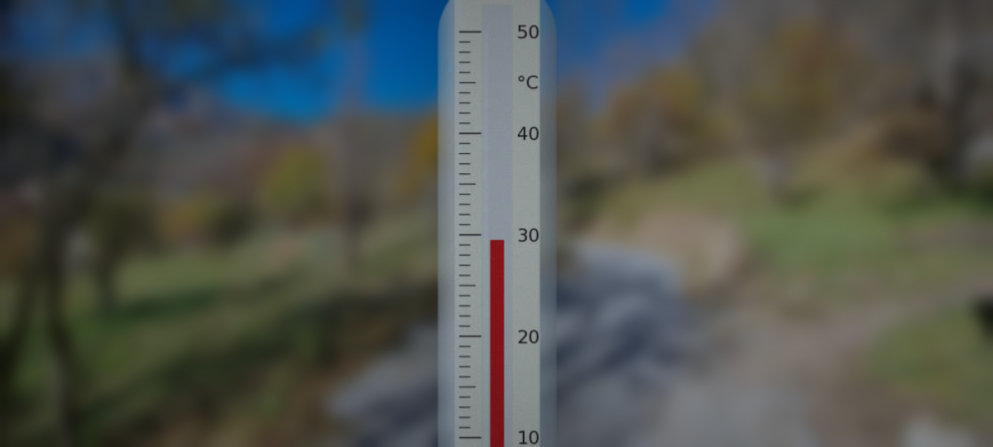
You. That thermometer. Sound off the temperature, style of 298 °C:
29.5 °C
